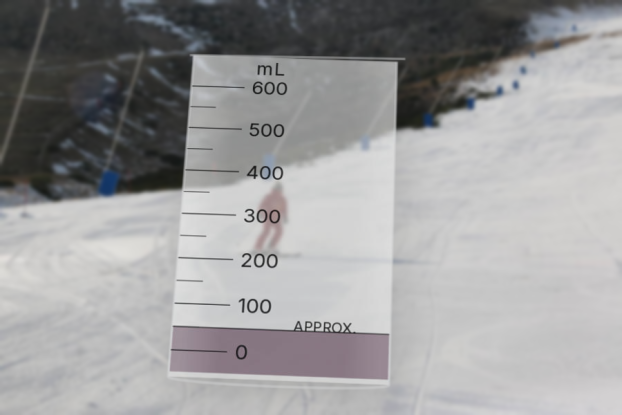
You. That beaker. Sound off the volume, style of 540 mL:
50 mL
